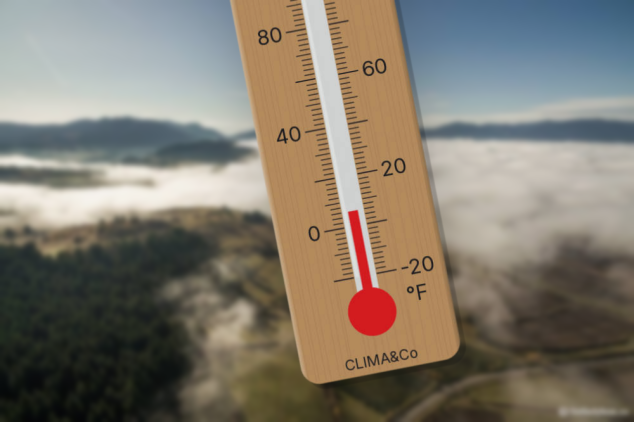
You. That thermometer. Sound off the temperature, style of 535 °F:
6 °F
